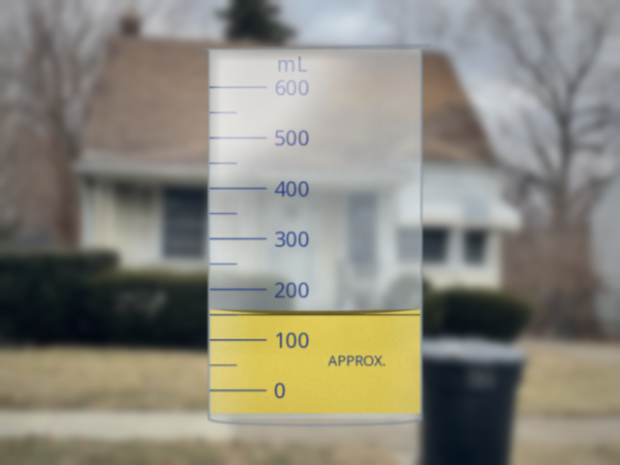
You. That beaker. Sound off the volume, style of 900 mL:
150 mL
